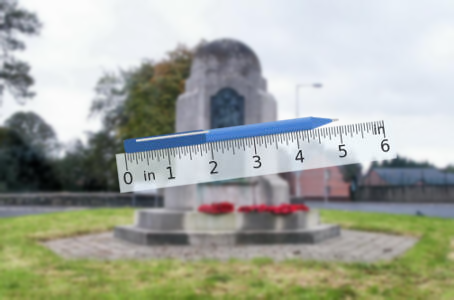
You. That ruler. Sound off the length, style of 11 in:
5 in
